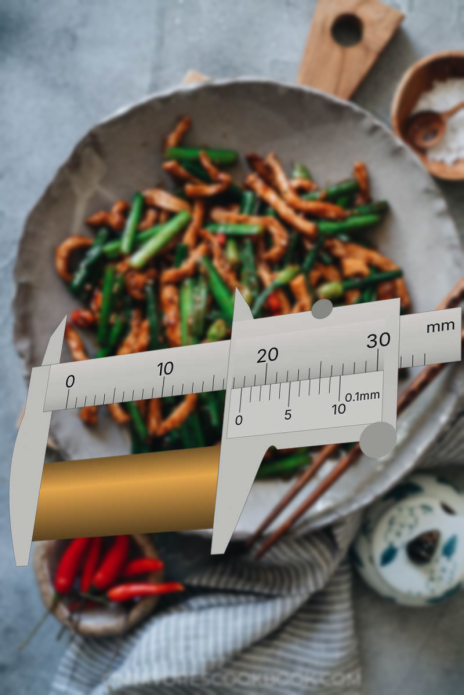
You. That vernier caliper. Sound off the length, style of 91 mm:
17.8 mm
